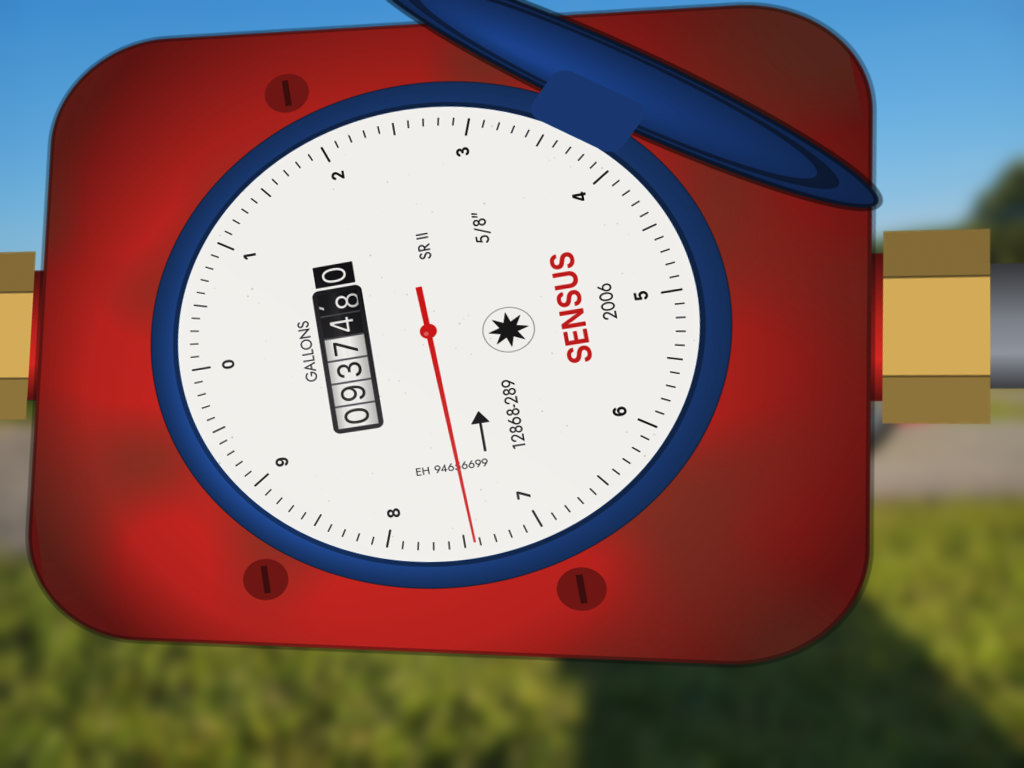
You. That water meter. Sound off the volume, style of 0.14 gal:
937477.4 gal
